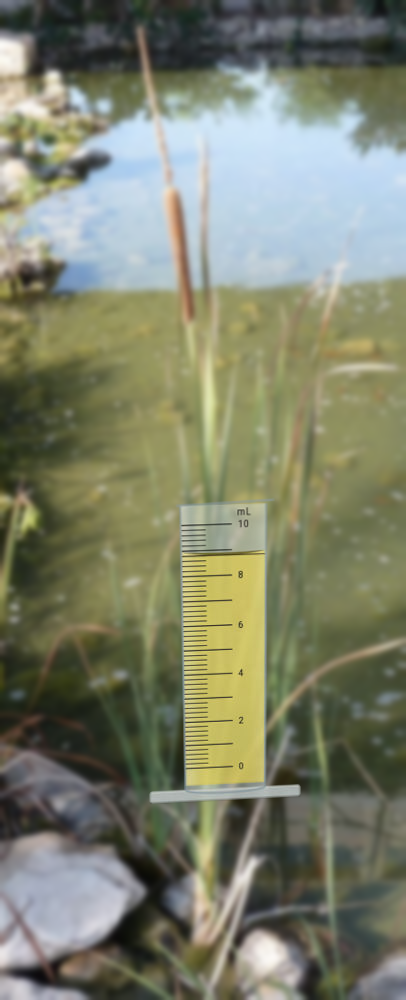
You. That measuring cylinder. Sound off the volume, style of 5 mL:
8.8 mL
